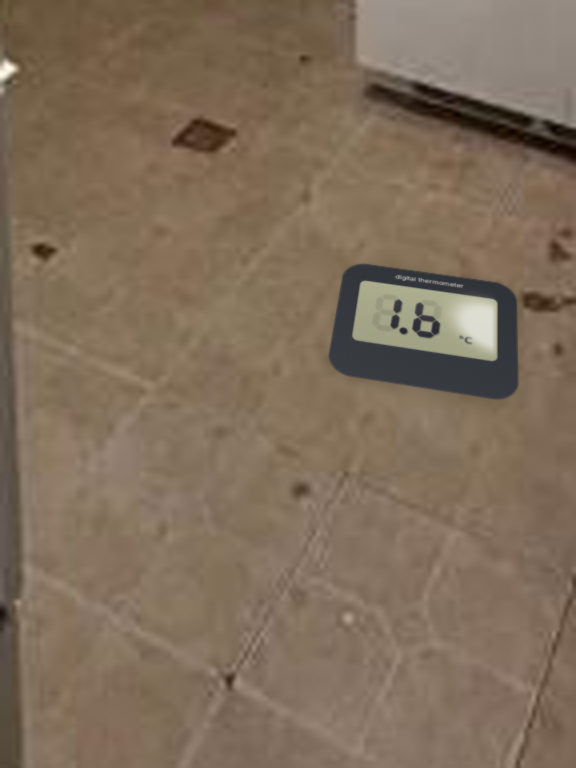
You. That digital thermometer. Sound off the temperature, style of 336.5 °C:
1.6 °C
